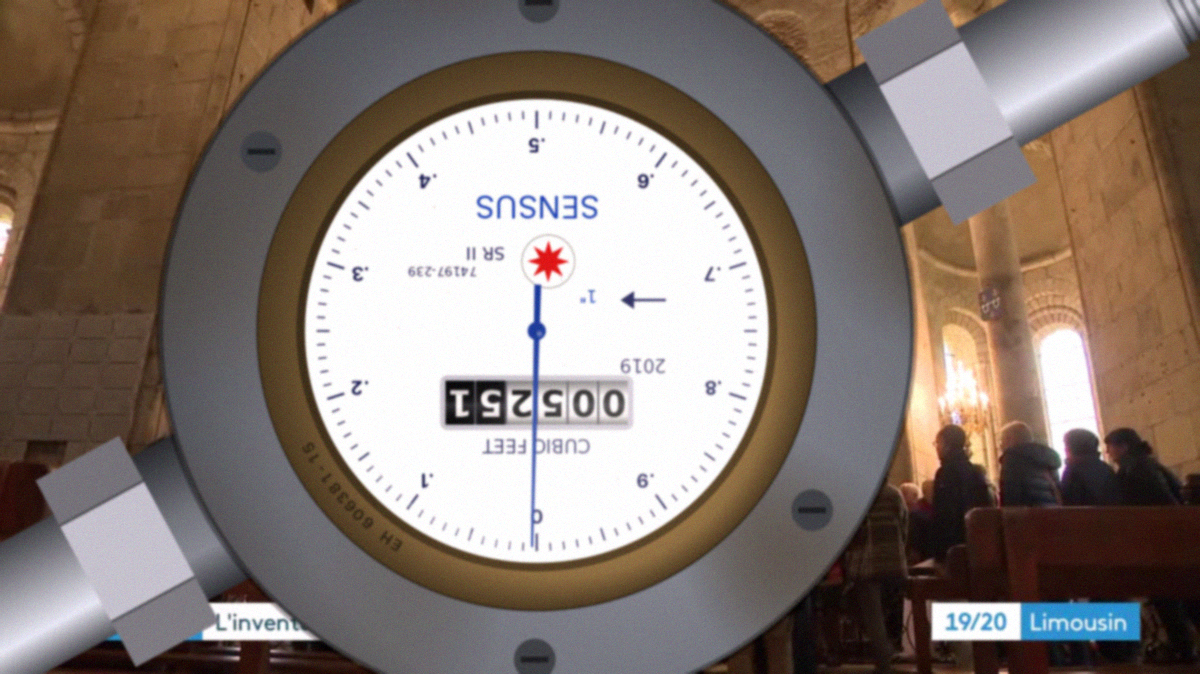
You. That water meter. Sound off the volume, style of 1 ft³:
5251.00 ft³
